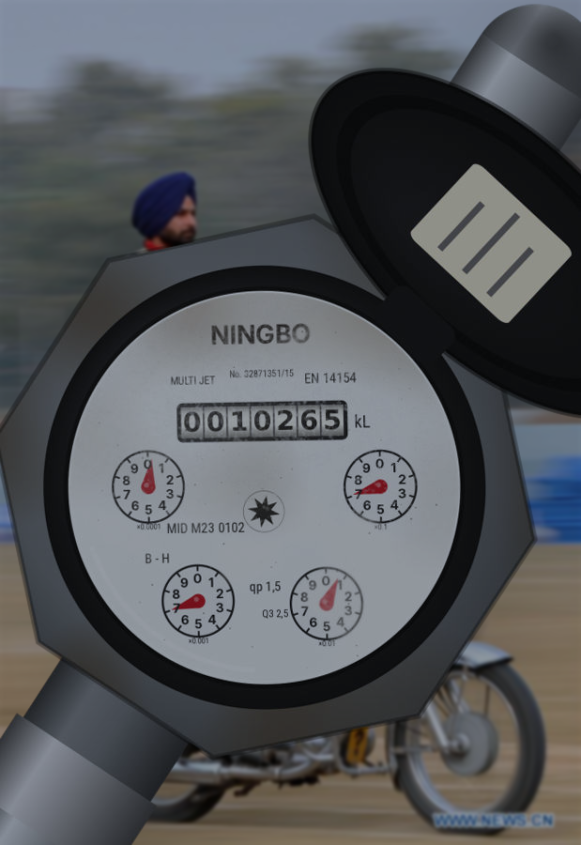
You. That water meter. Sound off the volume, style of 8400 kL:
10265.7070 kL
